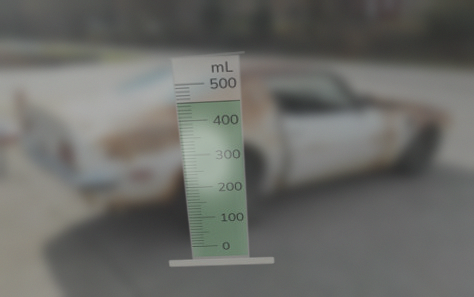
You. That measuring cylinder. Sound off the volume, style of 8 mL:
450 mL
